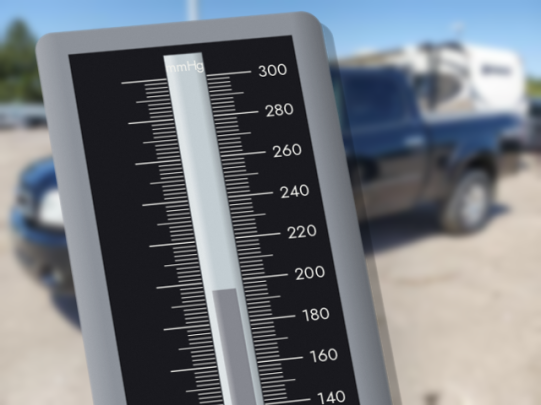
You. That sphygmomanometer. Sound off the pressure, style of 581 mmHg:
196 mmHg
